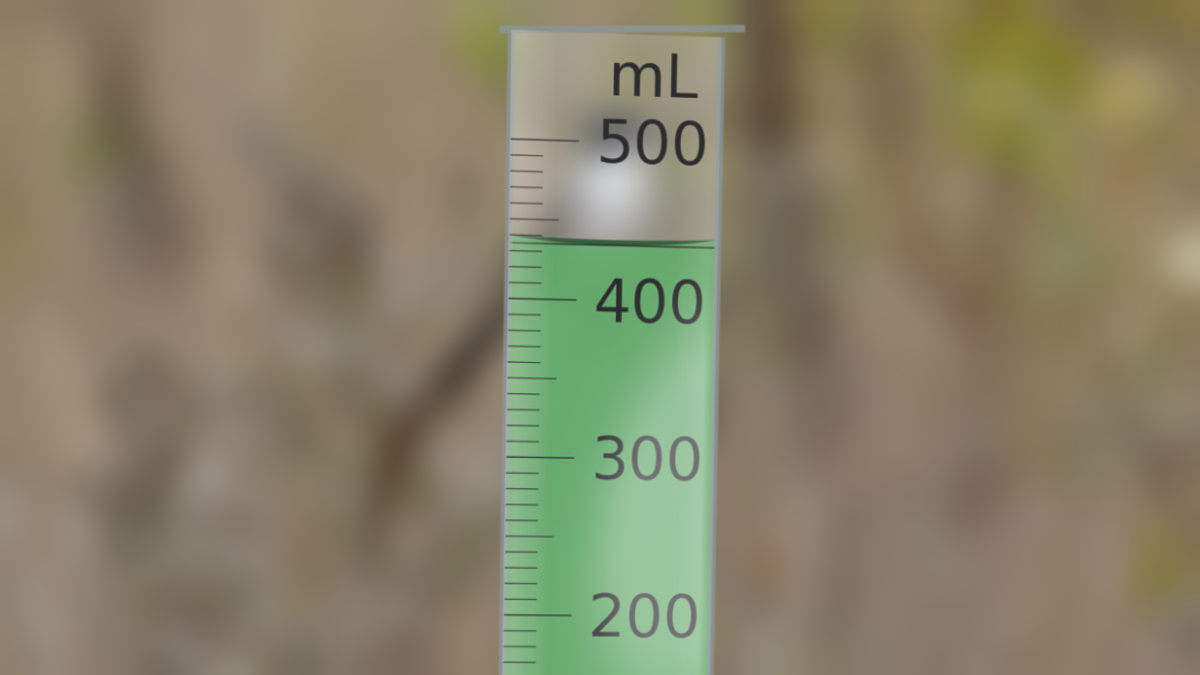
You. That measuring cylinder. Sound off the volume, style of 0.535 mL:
435 mL
